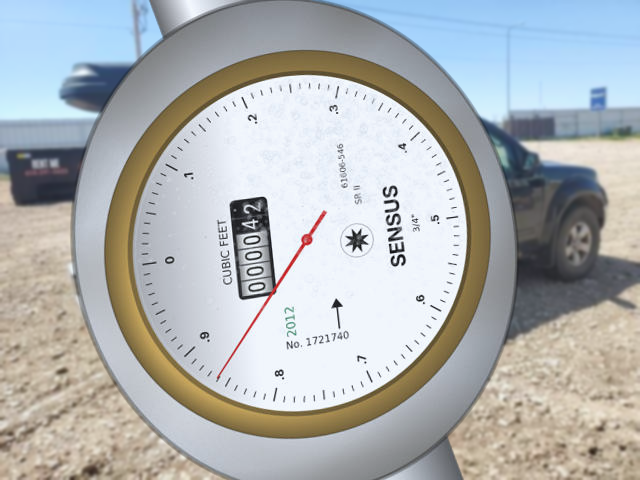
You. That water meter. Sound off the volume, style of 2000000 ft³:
41.86 ft³
